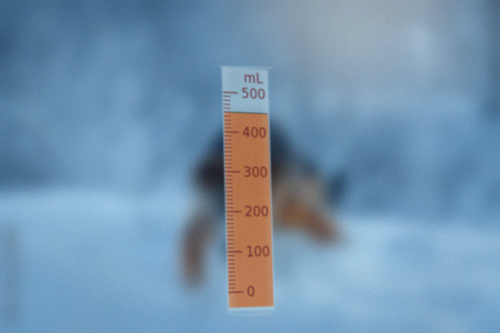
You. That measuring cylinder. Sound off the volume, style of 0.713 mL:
450 mL
